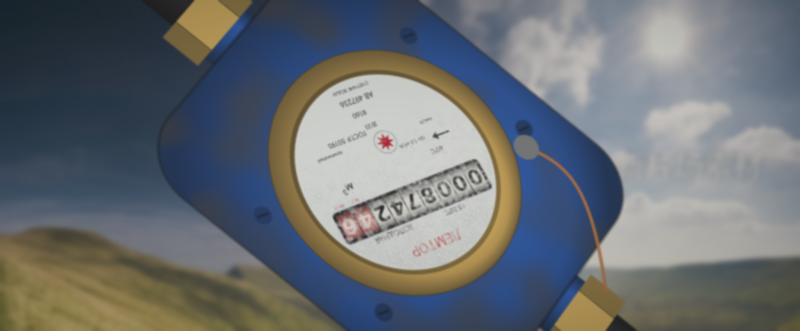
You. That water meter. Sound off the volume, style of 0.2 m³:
8742.46 m³
